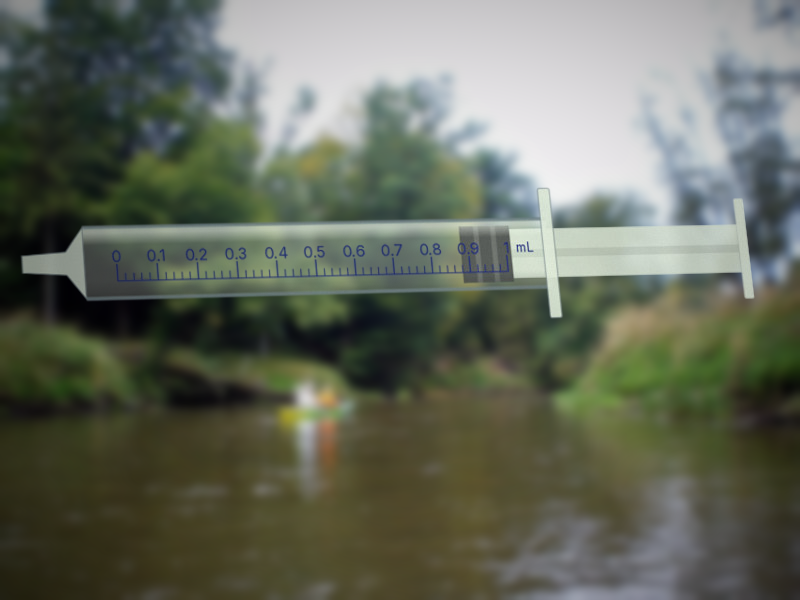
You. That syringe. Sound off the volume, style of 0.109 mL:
0.88 mL
